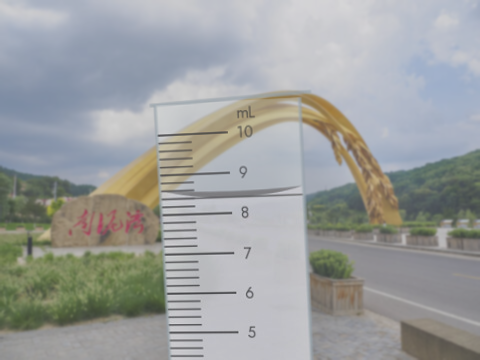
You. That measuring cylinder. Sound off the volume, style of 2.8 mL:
8.4 mL
